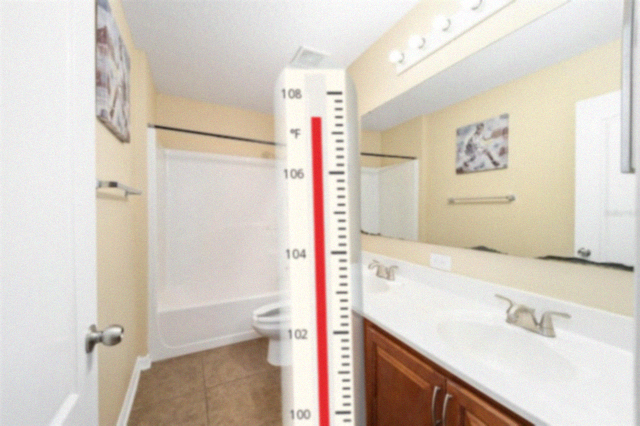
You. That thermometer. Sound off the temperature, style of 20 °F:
107.4 °F
